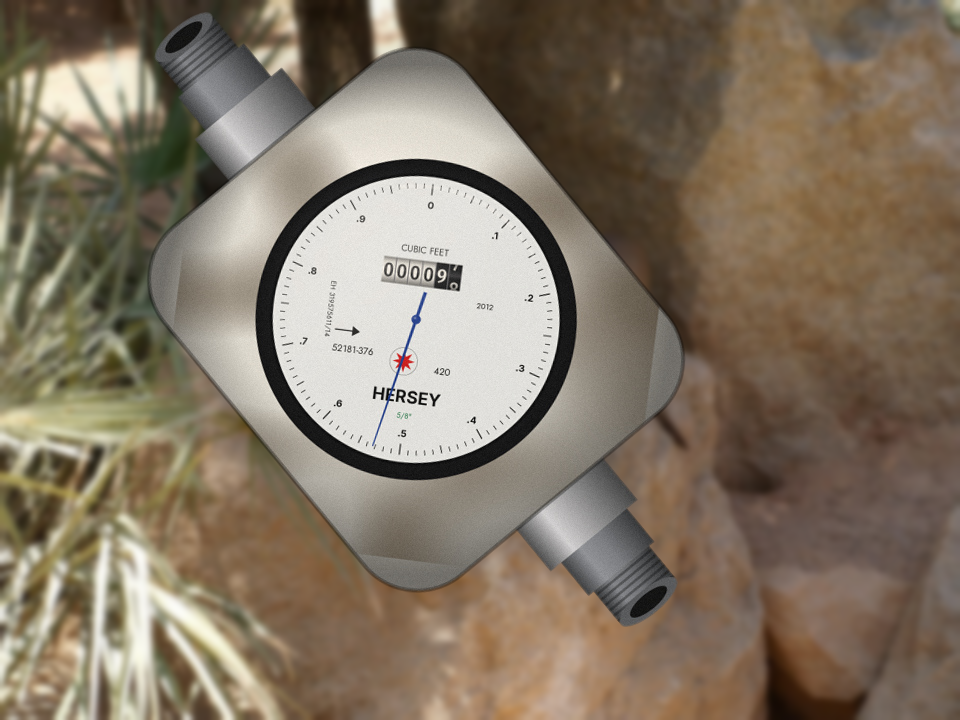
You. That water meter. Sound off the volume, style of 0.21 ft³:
97.53 ft³
